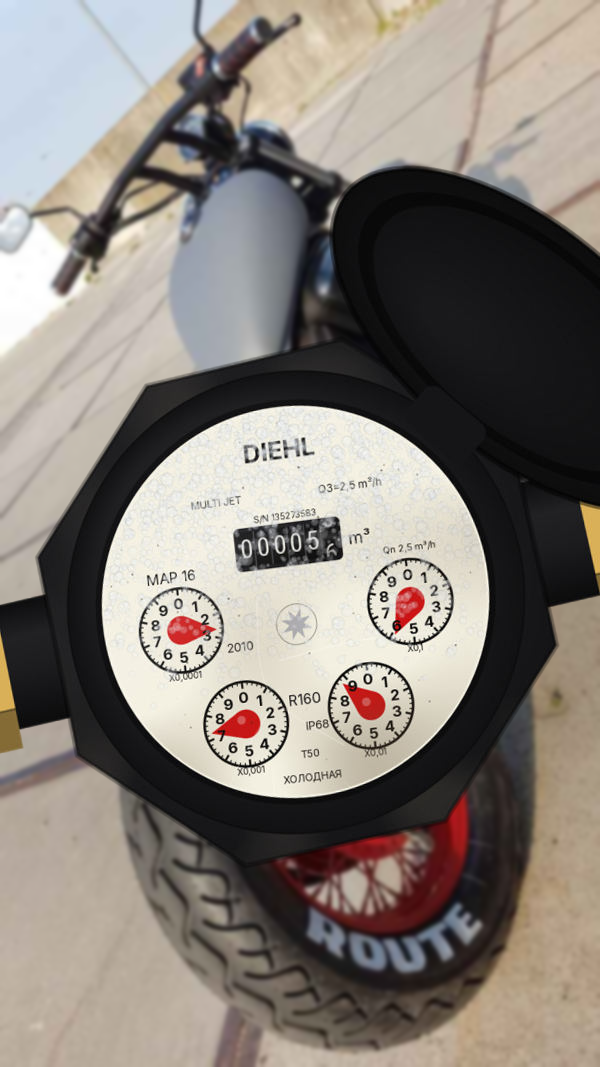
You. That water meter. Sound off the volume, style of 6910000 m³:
55.5872 m³
